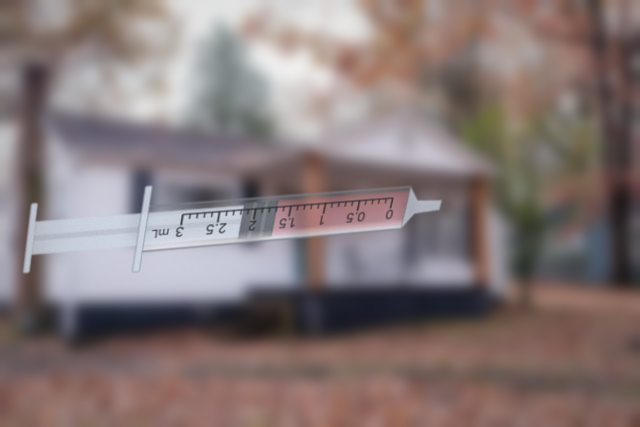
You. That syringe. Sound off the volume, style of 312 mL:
1.7 mL
